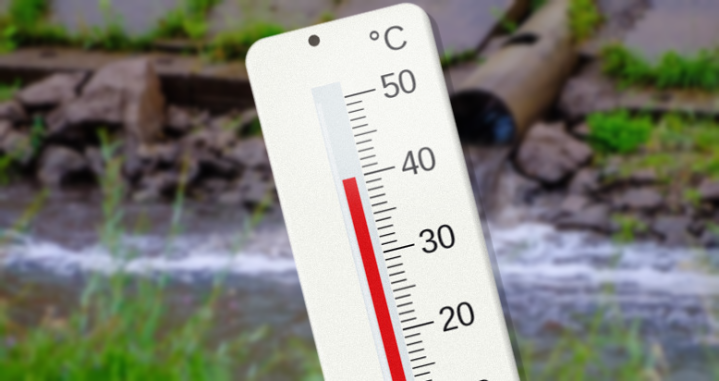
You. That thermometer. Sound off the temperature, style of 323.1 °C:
40 °C
